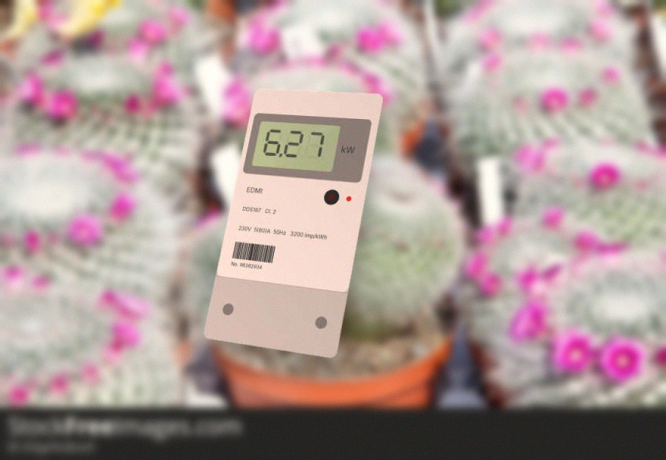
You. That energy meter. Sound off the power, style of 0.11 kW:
6.27 kW
